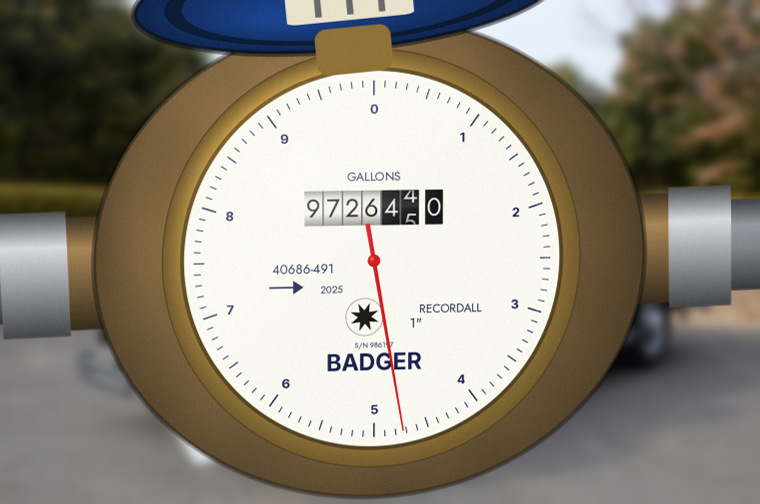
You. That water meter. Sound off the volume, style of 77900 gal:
9726444.7 gal
